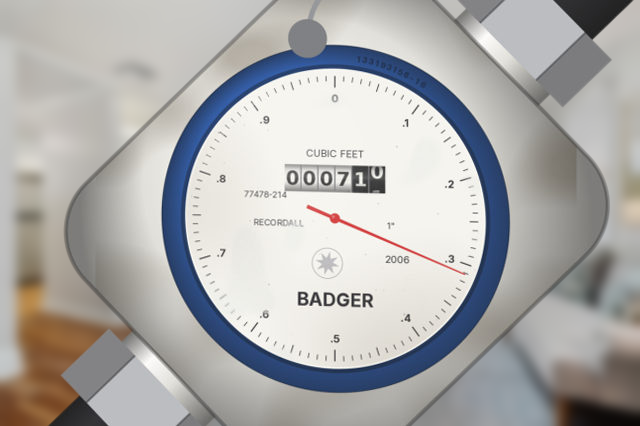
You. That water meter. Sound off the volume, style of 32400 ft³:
710.31 ft³
